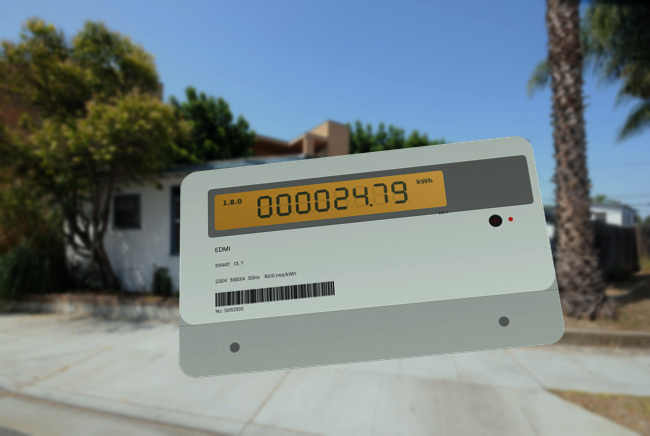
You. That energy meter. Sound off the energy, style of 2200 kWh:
24.79 kWh
